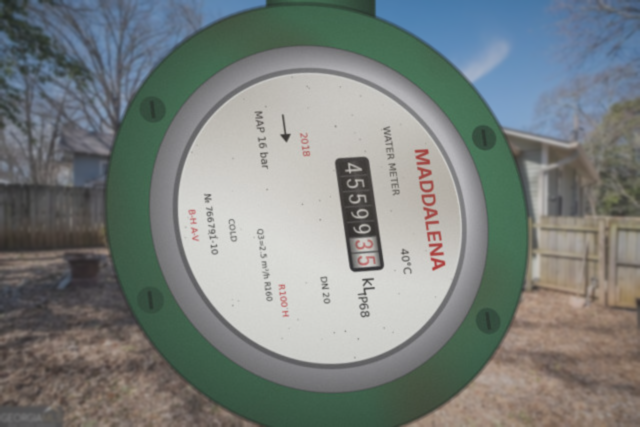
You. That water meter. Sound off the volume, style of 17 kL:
45599.35 kL
